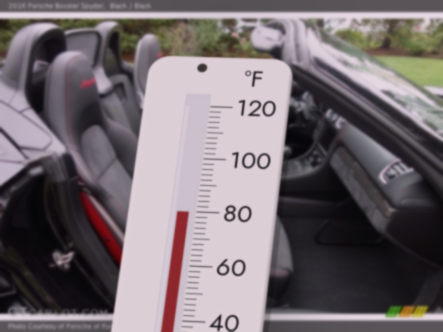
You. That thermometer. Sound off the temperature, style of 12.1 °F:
80 °F
